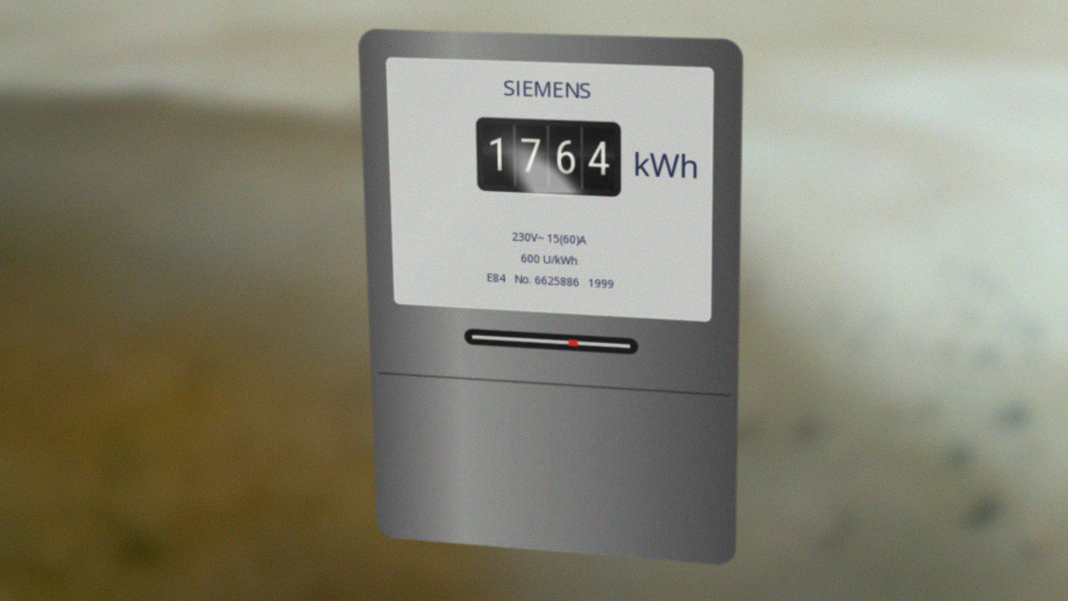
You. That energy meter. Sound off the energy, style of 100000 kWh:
1764 kWh
